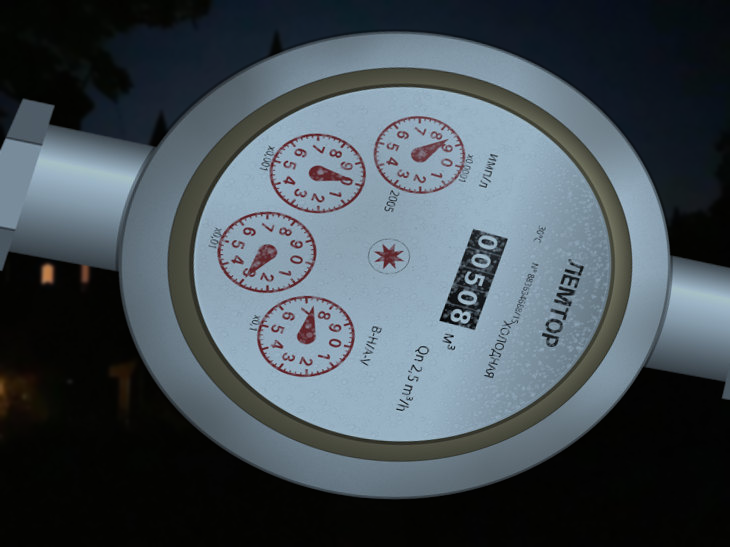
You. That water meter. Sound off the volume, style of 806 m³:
508.7298 m³
